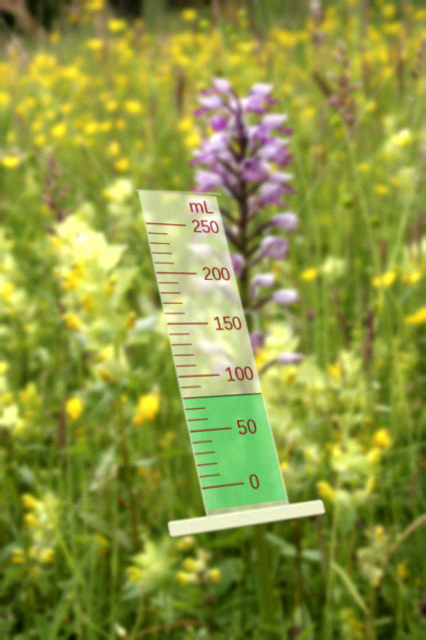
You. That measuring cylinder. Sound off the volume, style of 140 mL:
80 mL
